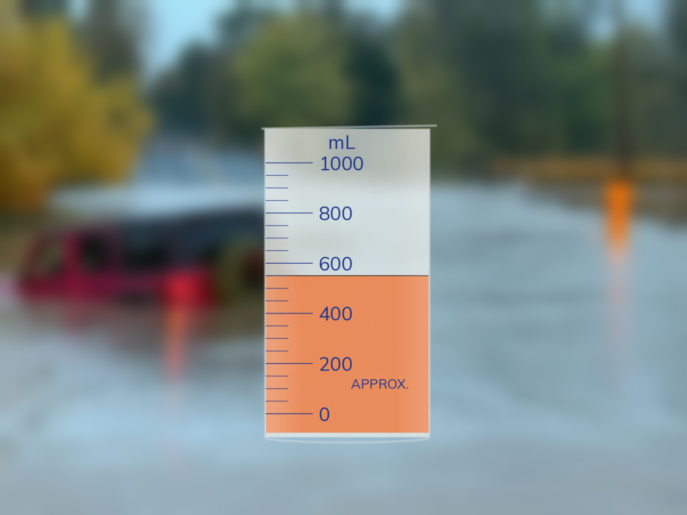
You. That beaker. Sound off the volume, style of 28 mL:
550 mL
